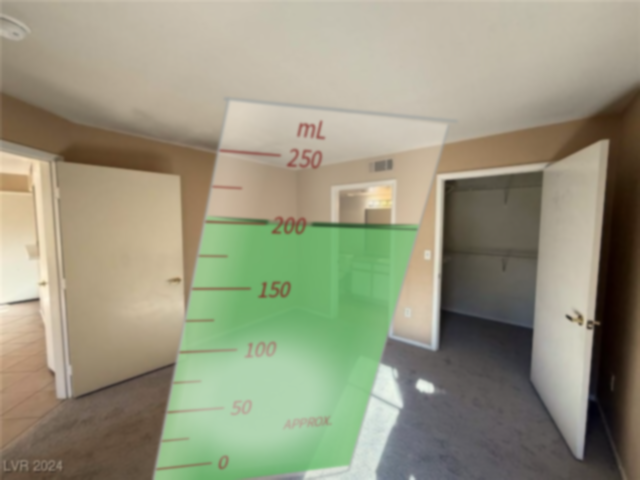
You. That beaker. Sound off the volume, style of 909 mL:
200 mL
